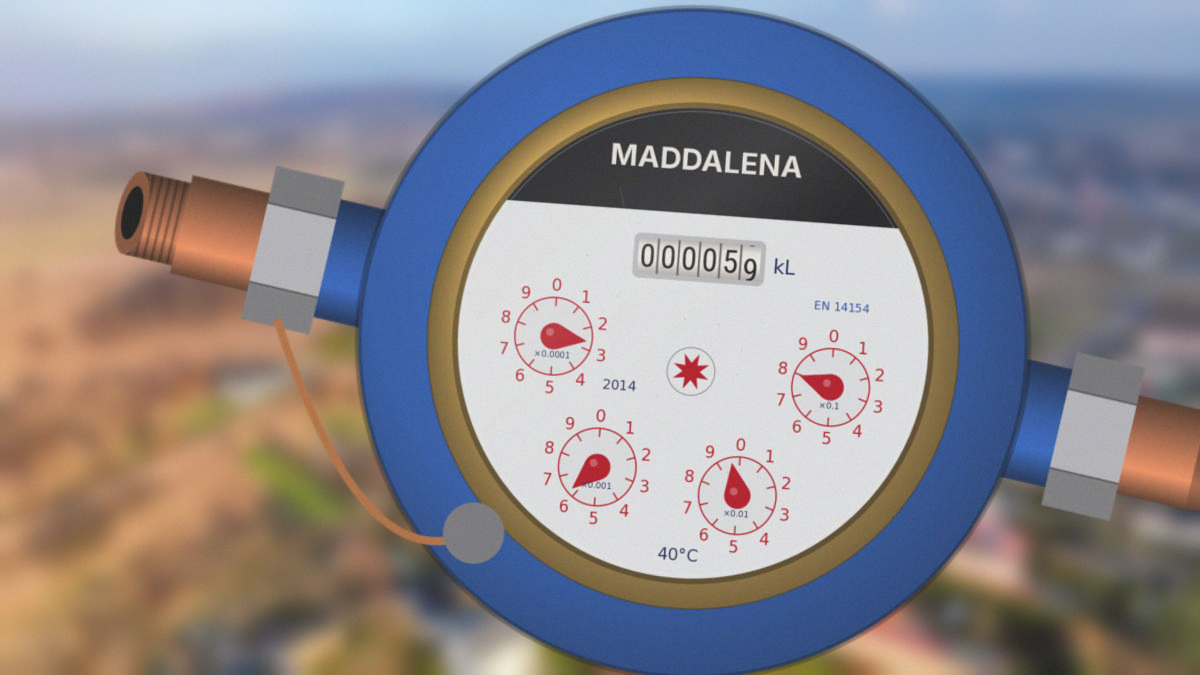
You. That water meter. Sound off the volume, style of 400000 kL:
58.7962 kL
